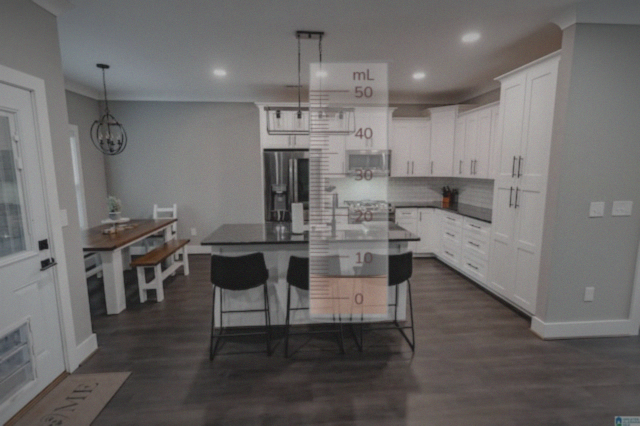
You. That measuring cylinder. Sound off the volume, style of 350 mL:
5 mL
